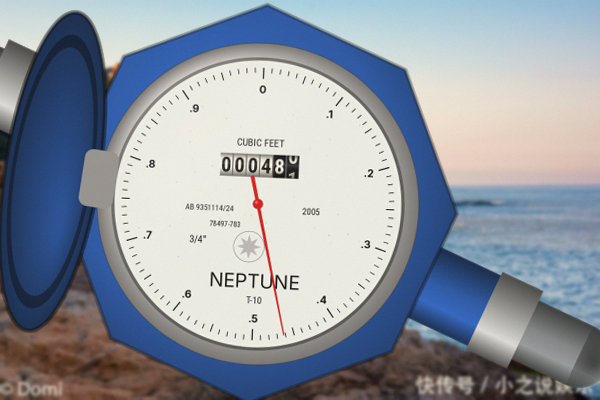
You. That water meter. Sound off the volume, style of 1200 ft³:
480.46 ft³
